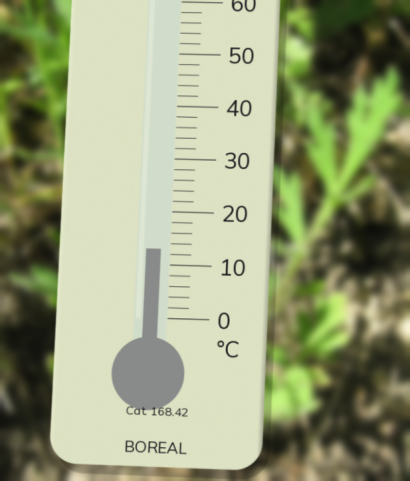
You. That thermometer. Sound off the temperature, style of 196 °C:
13 °C
